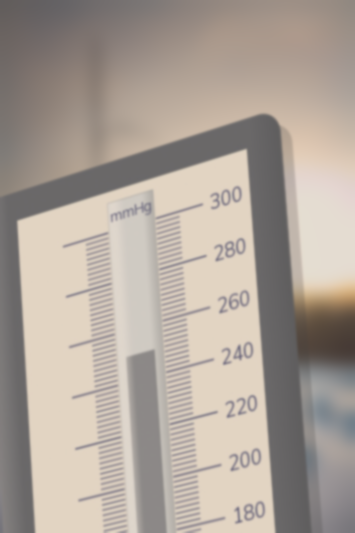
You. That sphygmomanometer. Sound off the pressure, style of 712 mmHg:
250 mmHg
